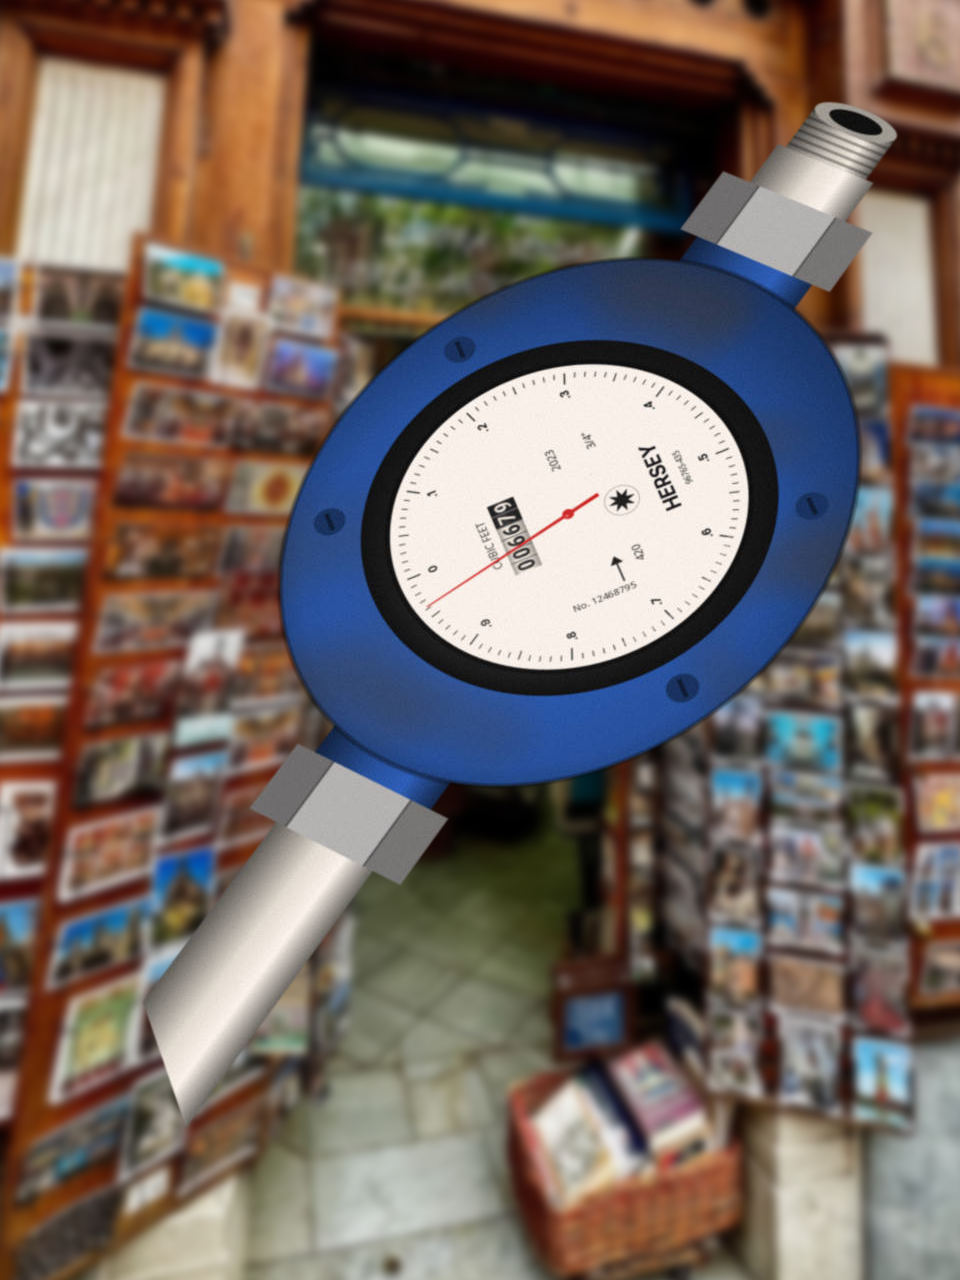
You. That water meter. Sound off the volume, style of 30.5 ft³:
6678.96 ft³
